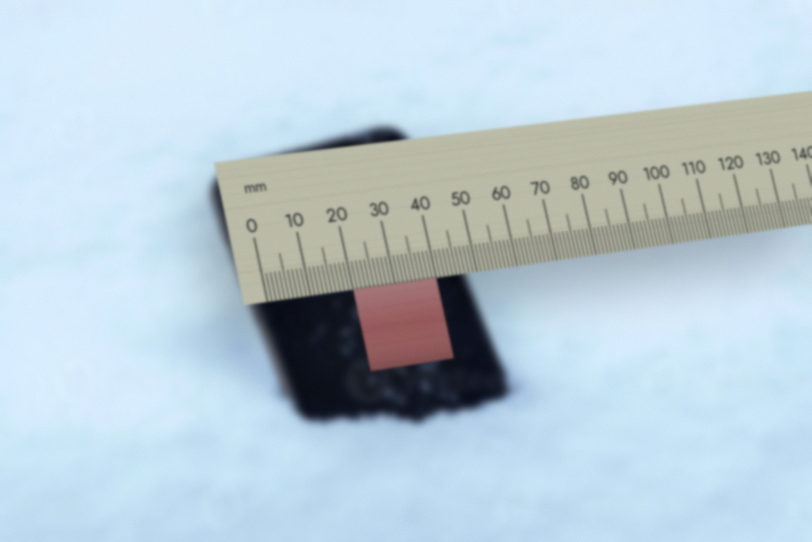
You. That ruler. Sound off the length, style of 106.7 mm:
20 mm
